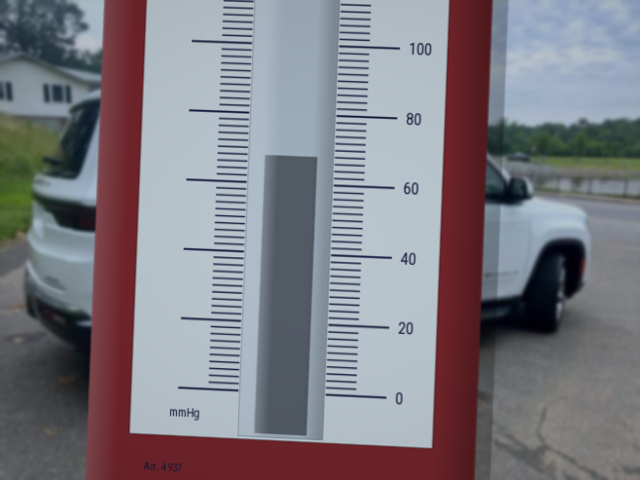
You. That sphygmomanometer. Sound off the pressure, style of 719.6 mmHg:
68 mmHg
